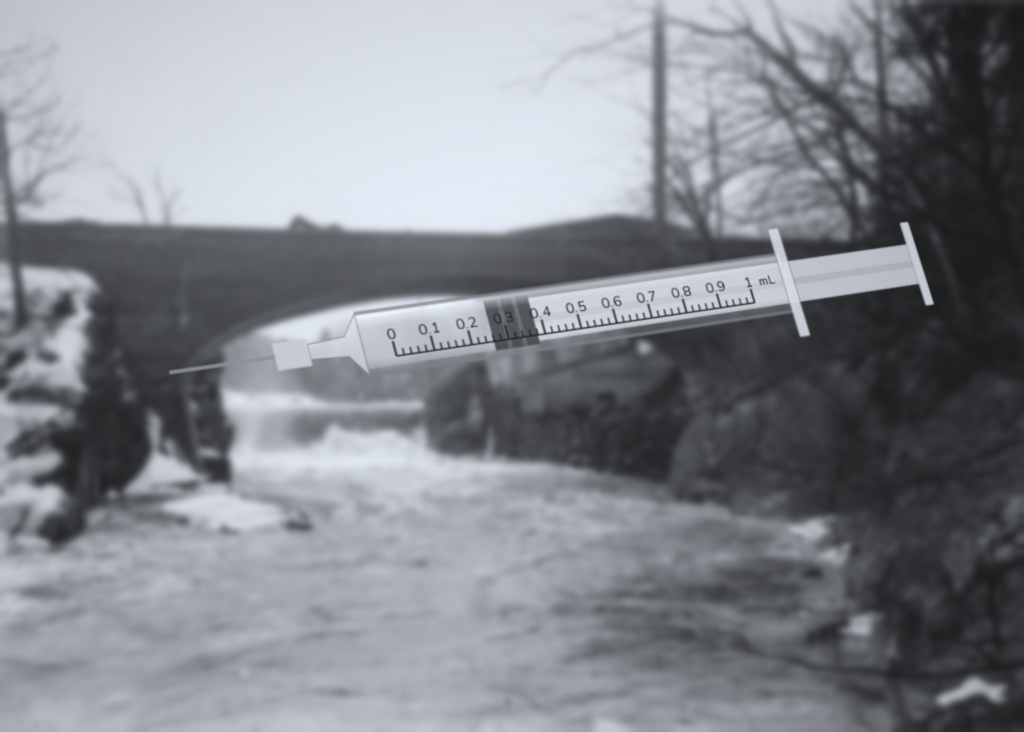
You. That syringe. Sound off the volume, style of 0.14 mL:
0.26 mL
